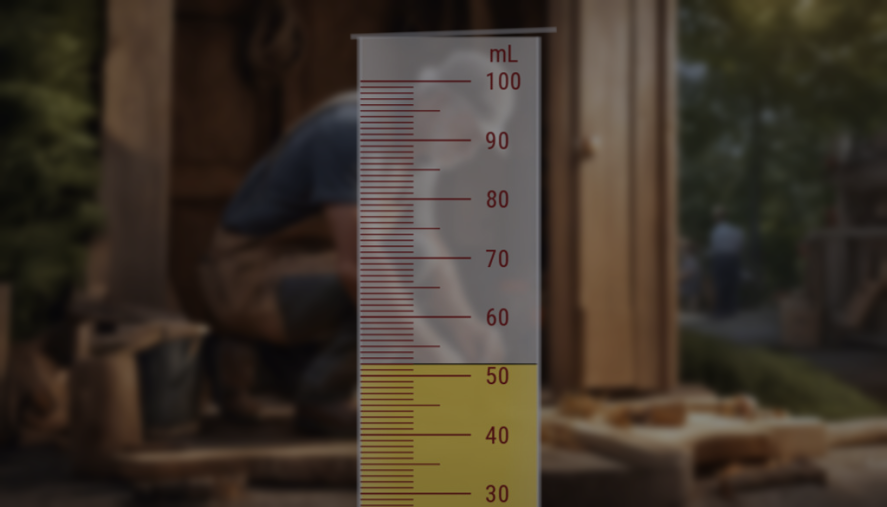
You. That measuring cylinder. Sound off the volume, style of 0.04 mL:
52 mL
